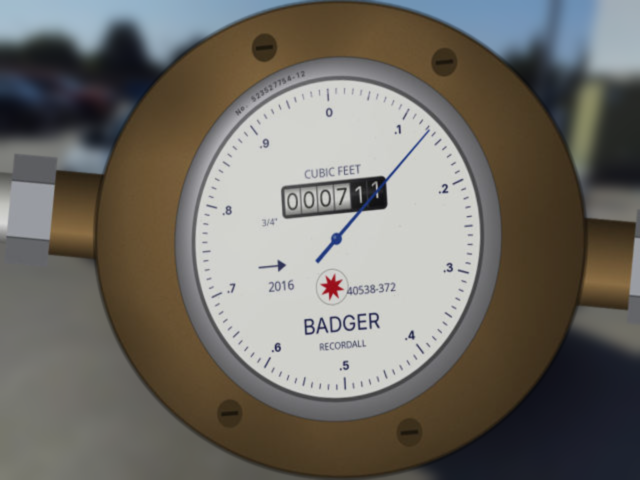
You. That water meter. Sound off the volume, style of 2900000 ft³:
711.13 ft³
